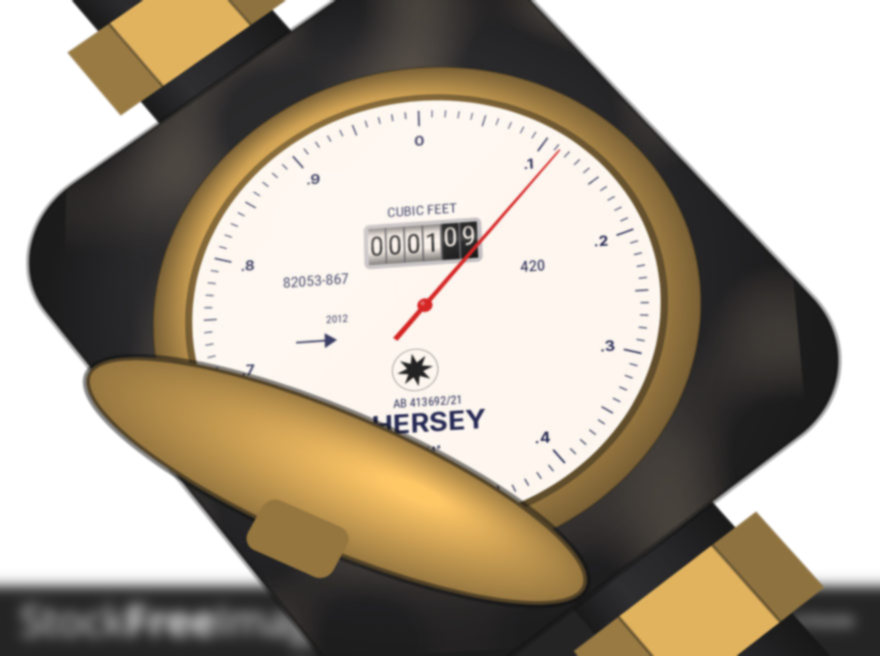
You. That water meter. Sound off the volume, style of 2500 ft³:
109.11 ft³
